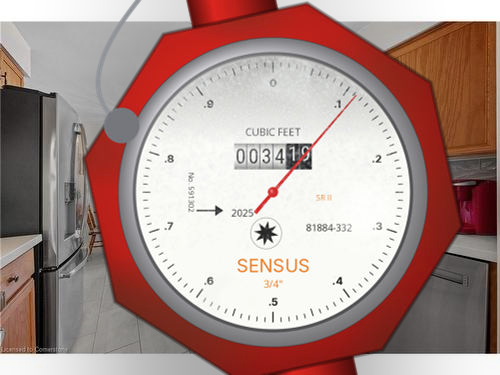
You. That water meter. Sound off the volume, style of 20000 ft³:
3419.11 ft³
